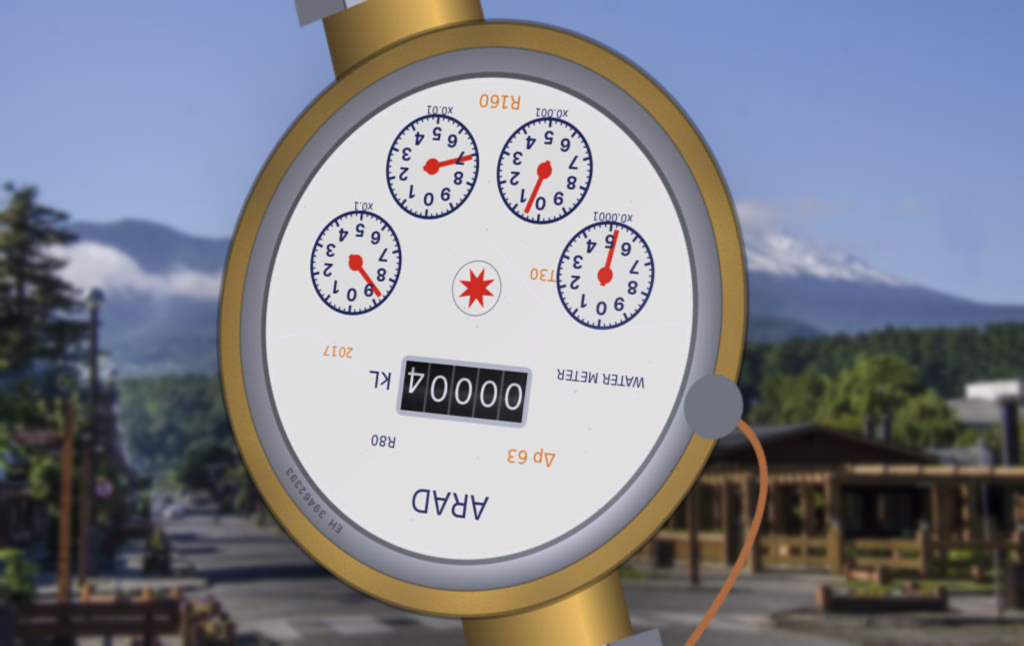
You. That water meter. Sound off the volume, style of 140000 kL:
3.8705 kL
